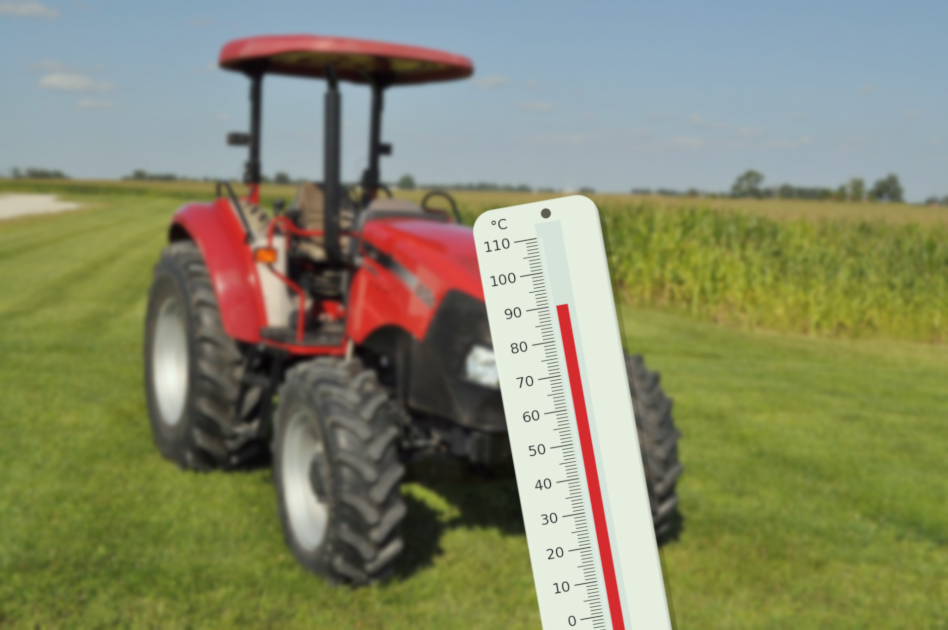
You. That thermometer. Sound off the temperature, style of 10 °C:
90 °C
